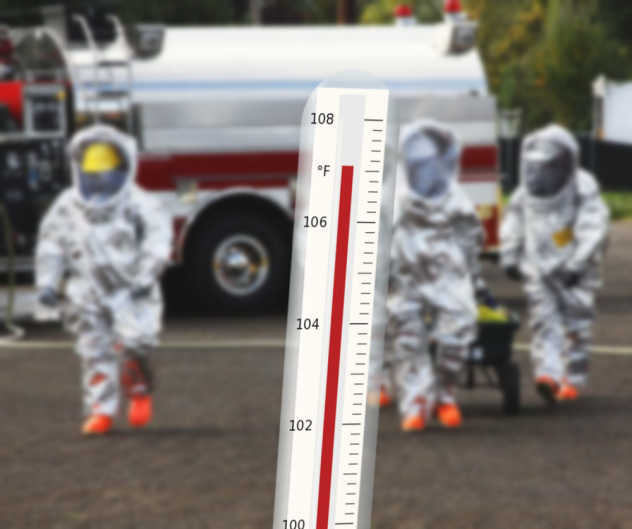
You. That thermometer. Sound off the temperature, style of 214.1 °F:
107.1 °F
